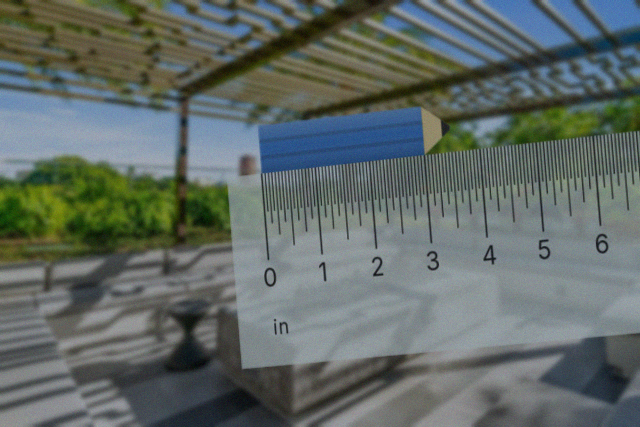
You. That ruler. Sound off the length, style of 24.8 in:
3.5 in
